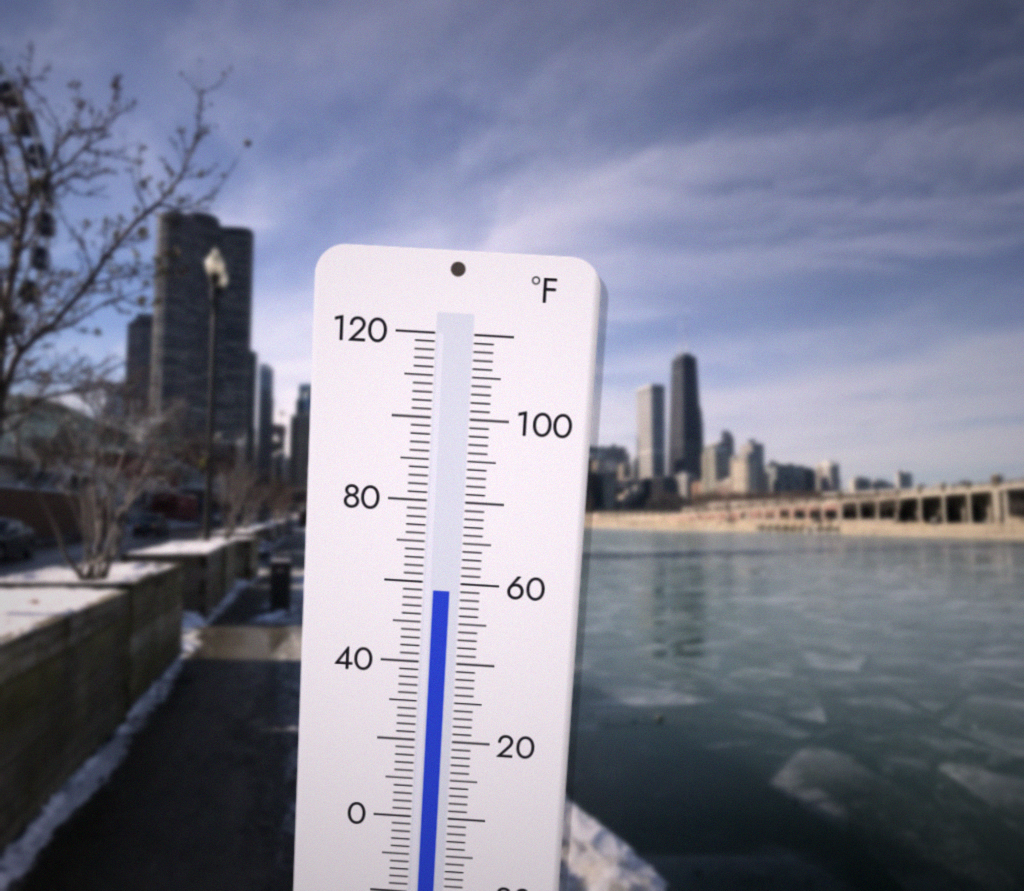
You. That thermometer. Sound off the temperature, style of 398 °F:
58 °F
